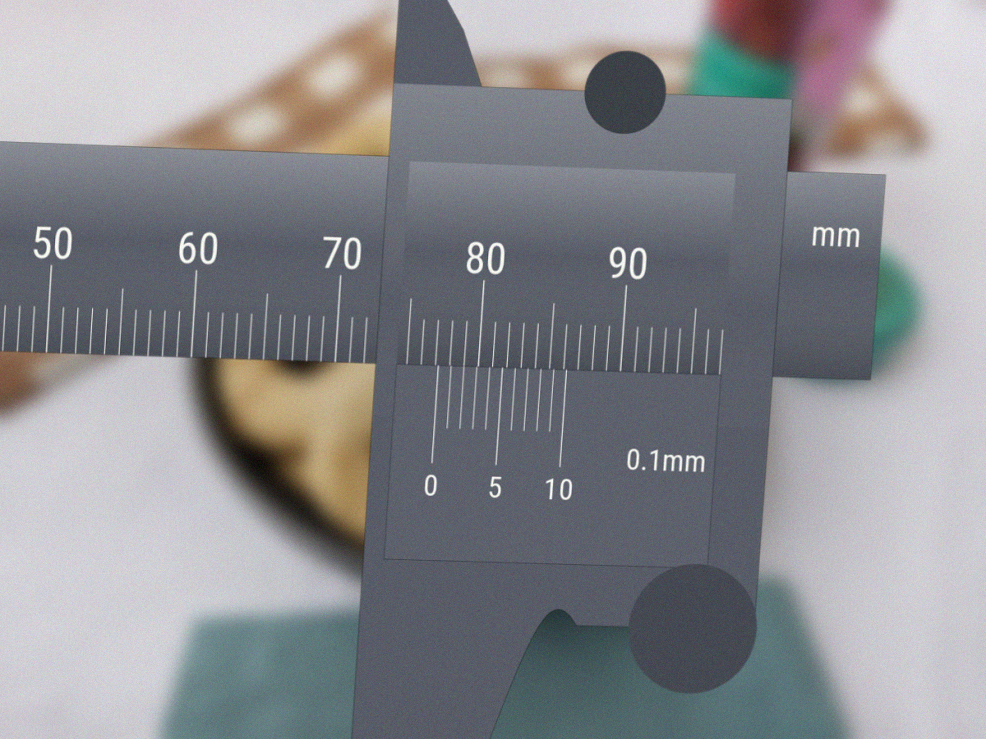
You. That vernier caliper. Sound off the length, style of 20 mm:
77.2 mm
